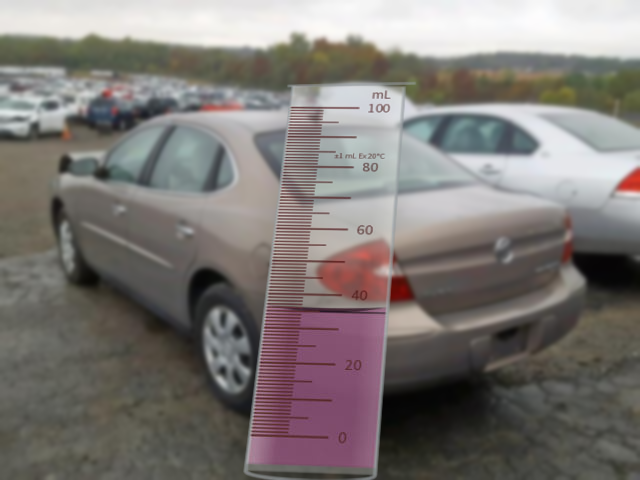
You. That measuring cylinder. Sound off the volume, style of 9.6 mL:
35 mL
